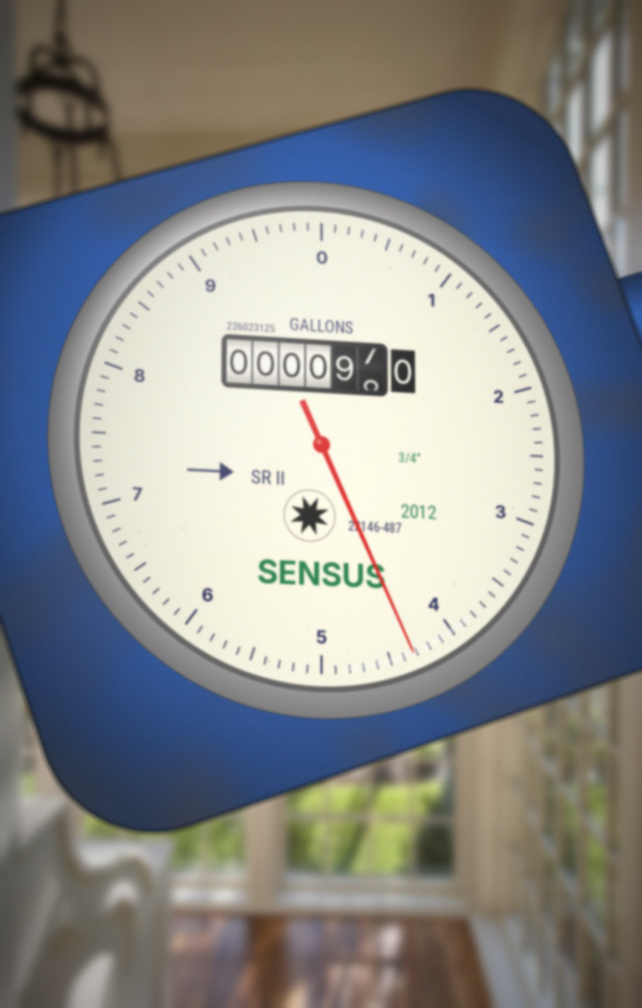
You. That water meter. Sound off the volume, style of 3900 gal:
974.3 gal
